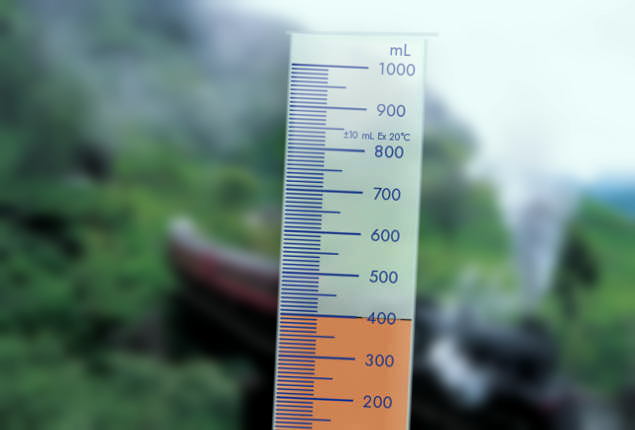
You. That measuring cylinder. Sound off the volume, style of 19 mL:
400 mL
